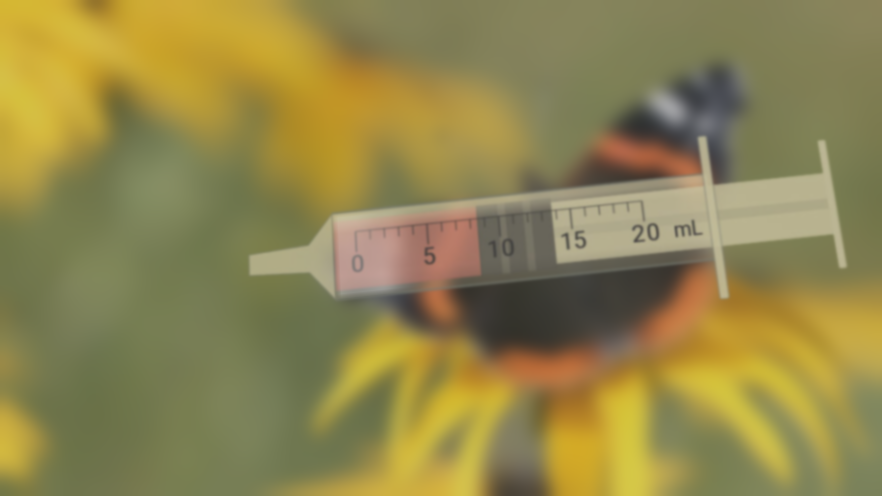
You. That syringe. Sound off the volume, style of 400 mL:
8.5 mL
